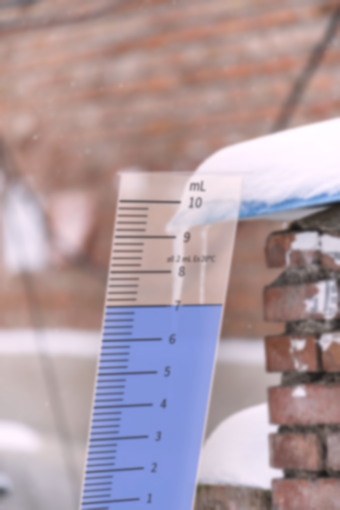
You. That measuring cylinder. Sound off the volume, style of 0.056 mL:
7 mL
